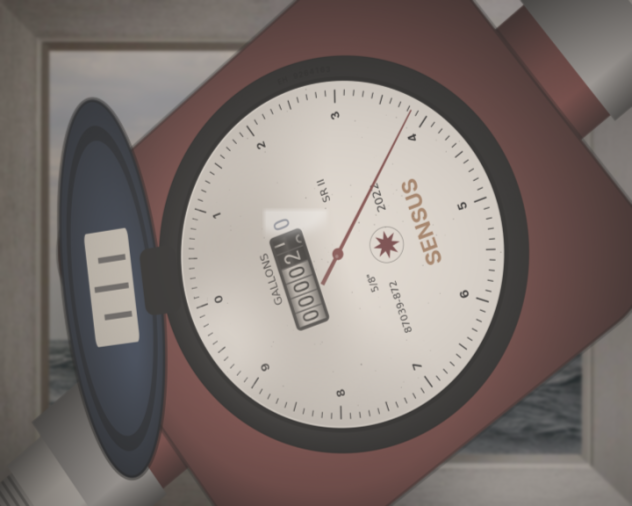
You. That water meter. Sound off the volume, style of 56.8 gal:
213.8 gal
